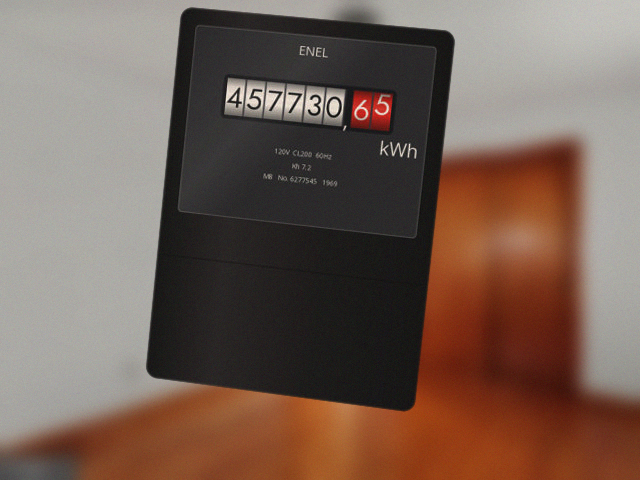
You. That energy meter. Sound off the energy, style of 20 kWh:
457730.65 kWh
